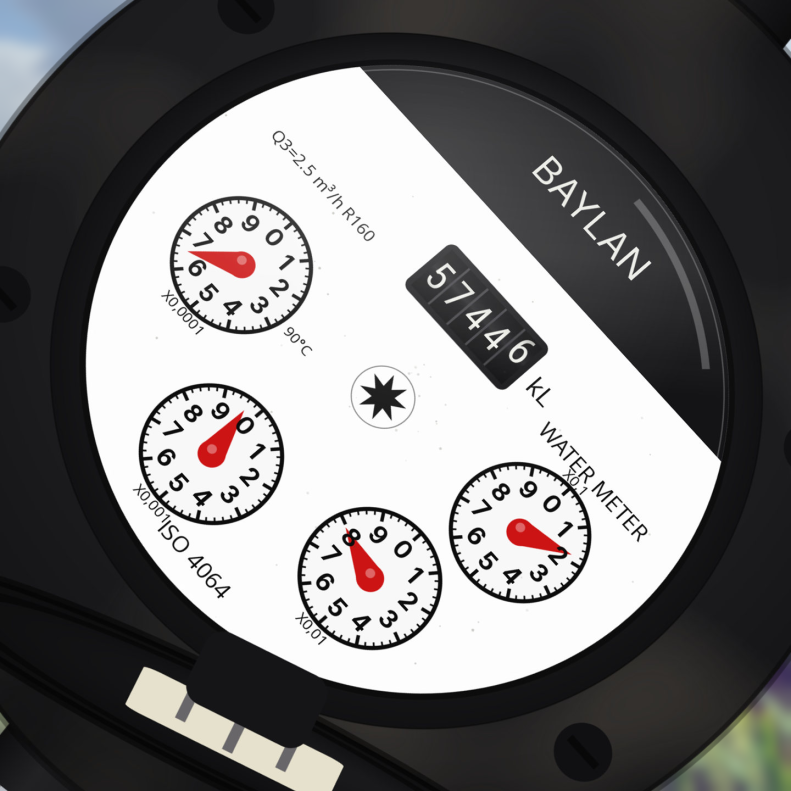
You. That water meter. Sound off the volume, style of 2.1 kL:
57446.1796 kL
